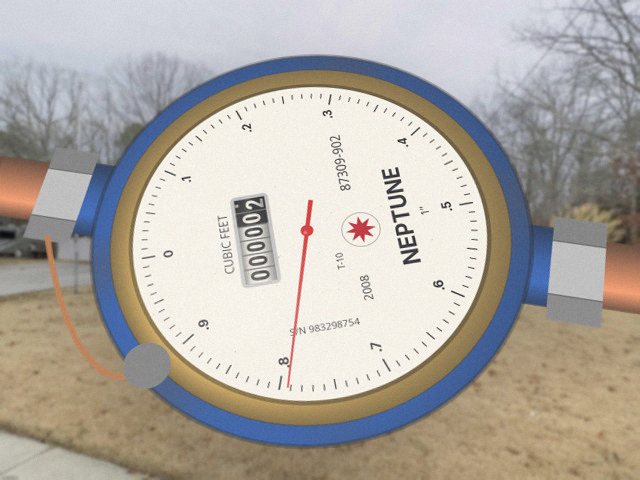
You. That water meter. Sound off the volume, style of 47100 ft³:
1.79 ft³
